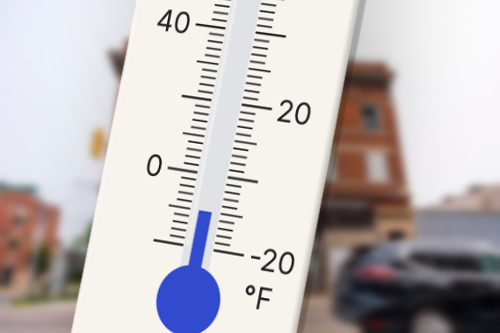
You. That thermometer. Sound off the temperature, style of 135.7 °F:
-10 °F
